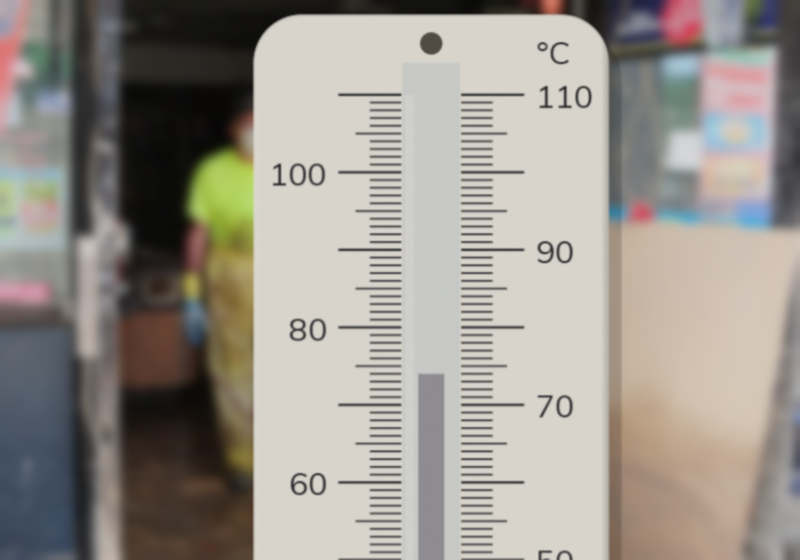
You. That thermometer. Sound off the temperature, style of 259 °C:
74 °C
